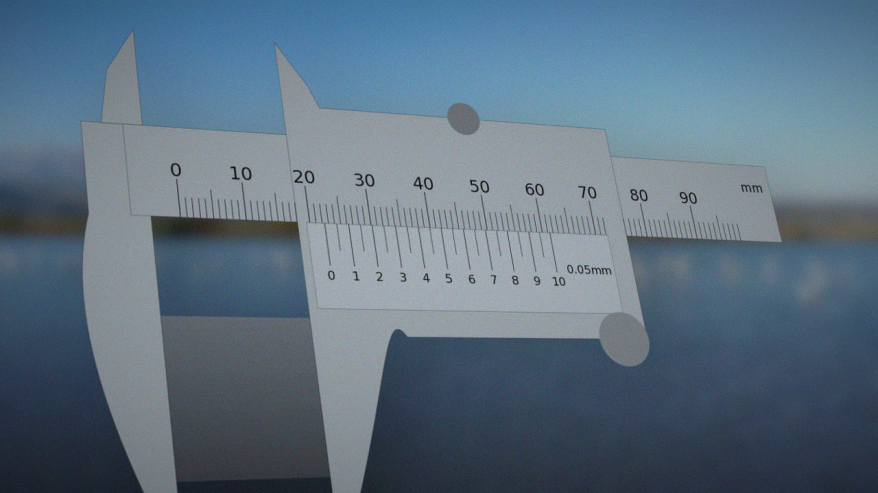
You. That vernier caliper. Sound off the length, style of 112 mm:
22.4 mm
